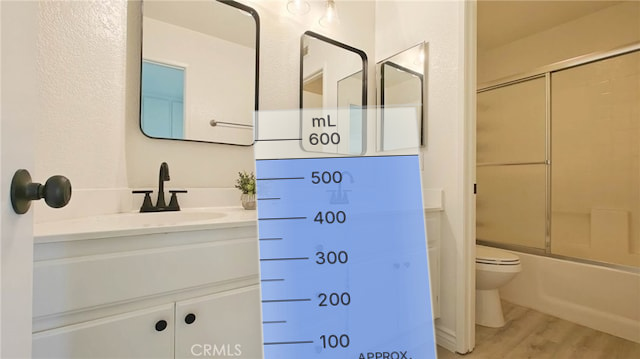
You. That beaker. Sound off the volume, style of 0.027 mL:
550 mL
